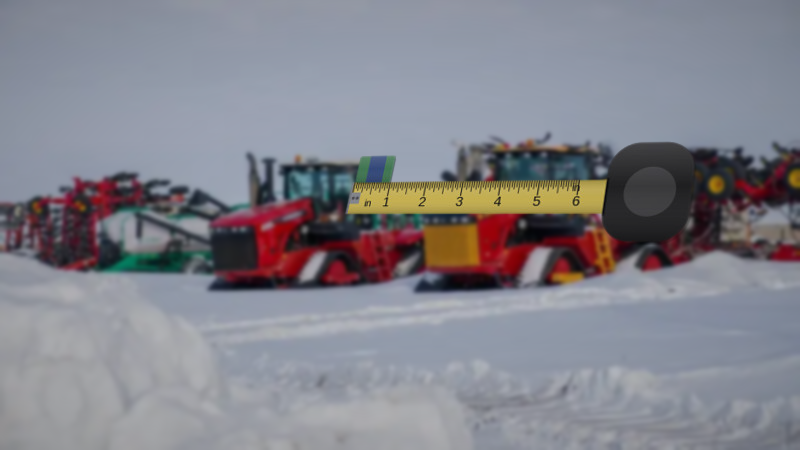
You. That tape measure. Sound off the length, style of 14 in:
1 in
